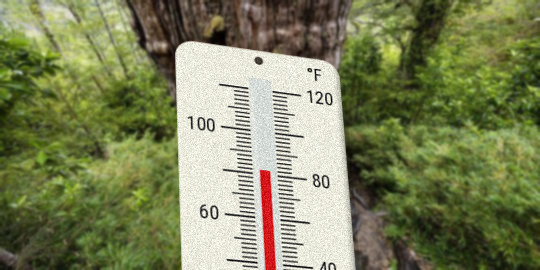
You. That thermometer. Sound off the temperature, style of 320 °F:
82 °F
